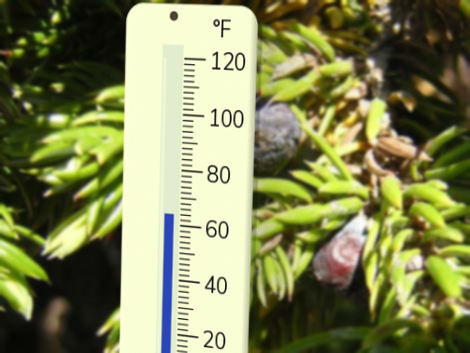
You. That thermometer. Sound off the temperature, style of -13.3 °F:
64 °F
